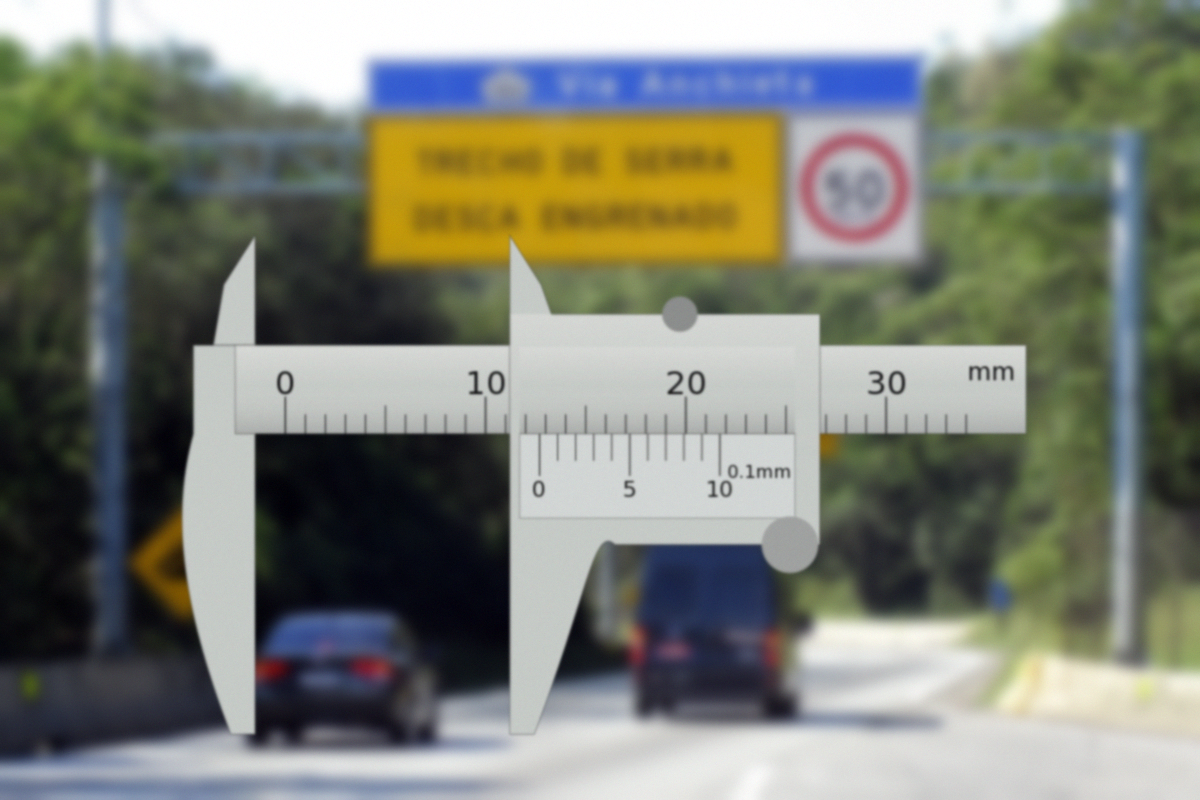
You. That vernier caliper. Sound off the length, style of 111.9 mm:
12.7 mm
